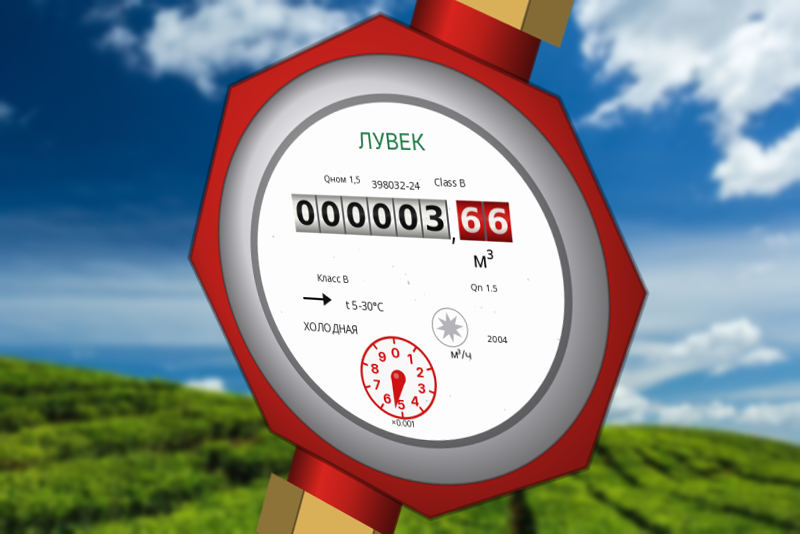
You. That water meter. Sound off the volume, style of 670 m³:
3.665 m³
